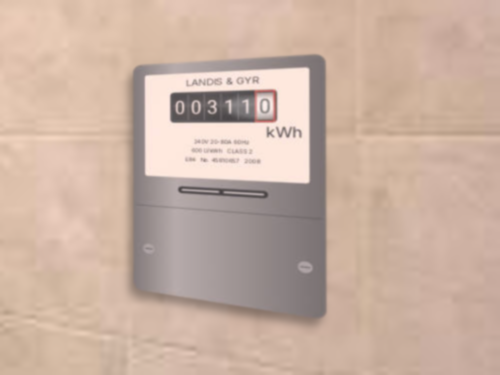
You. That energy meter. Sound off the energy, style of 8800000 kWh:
311.0 kWh
